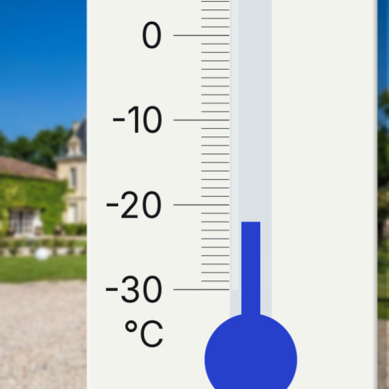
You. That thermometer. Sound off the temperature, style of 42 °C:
-22 °C
